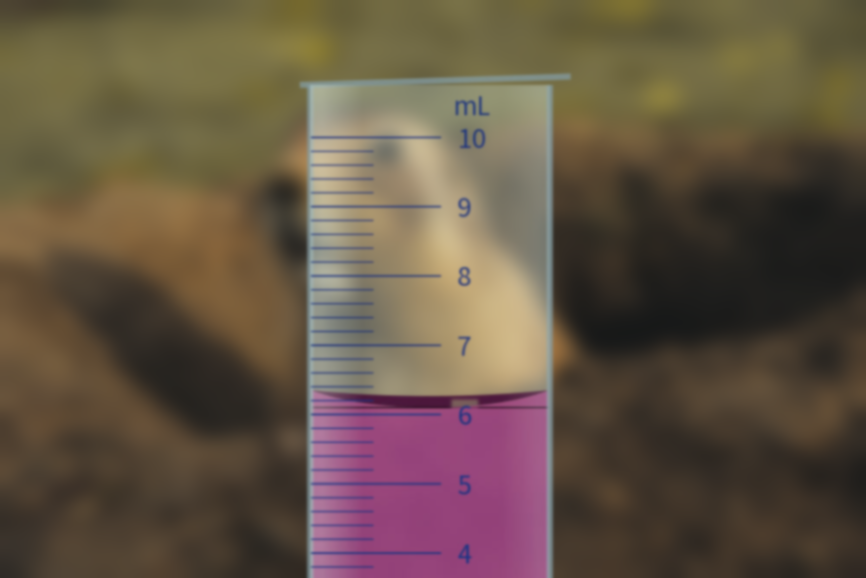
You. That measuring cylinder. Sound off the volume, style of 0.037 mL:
6.1 mL
